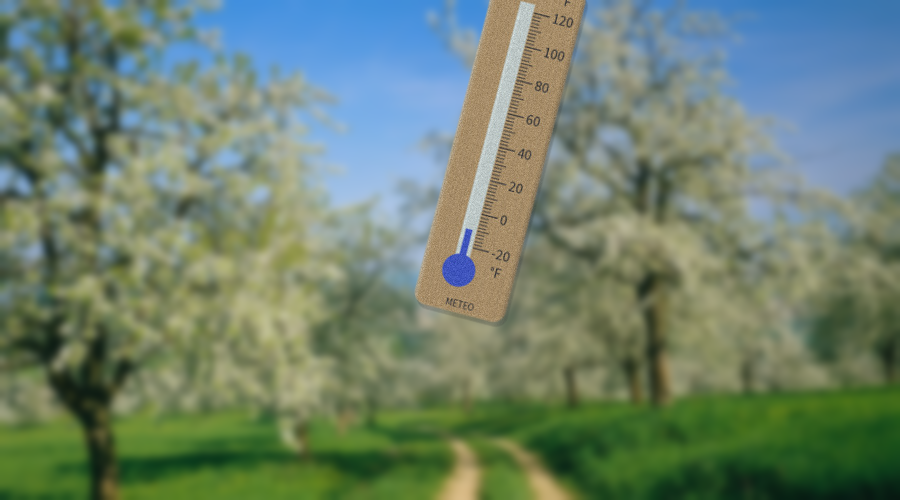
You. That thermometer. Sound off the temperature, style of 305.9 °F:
-10 °F
